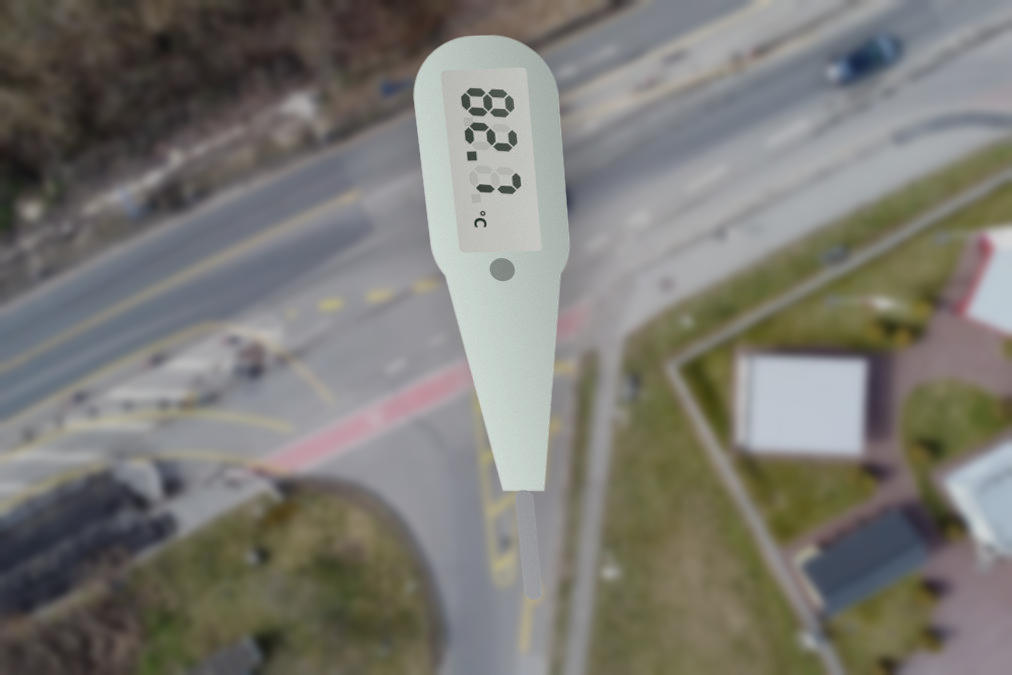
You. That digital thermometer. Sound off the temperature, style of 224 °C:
82.7 °C
